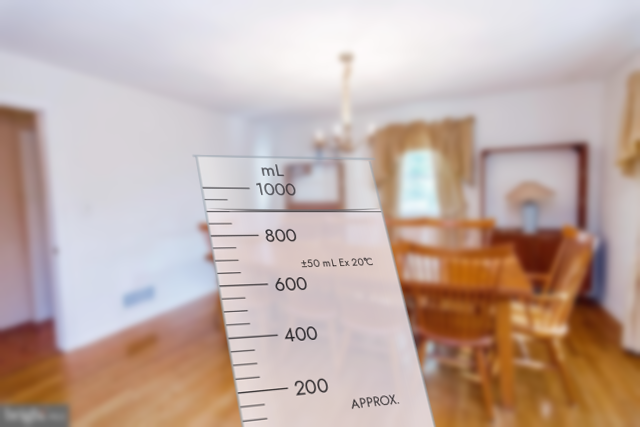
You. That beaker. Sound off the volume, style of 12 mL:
900 mL
